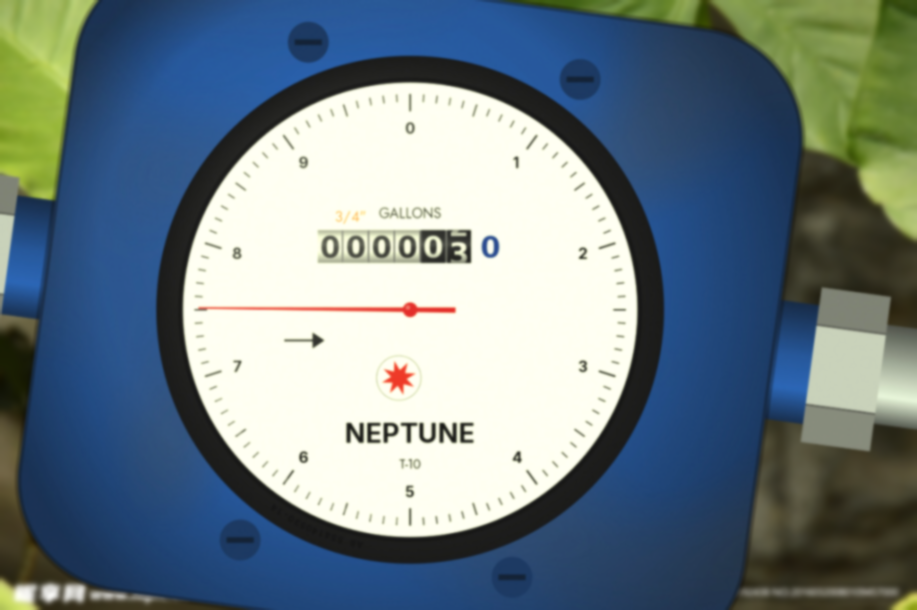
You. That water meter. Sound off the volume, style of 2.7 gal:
27.5 gal
